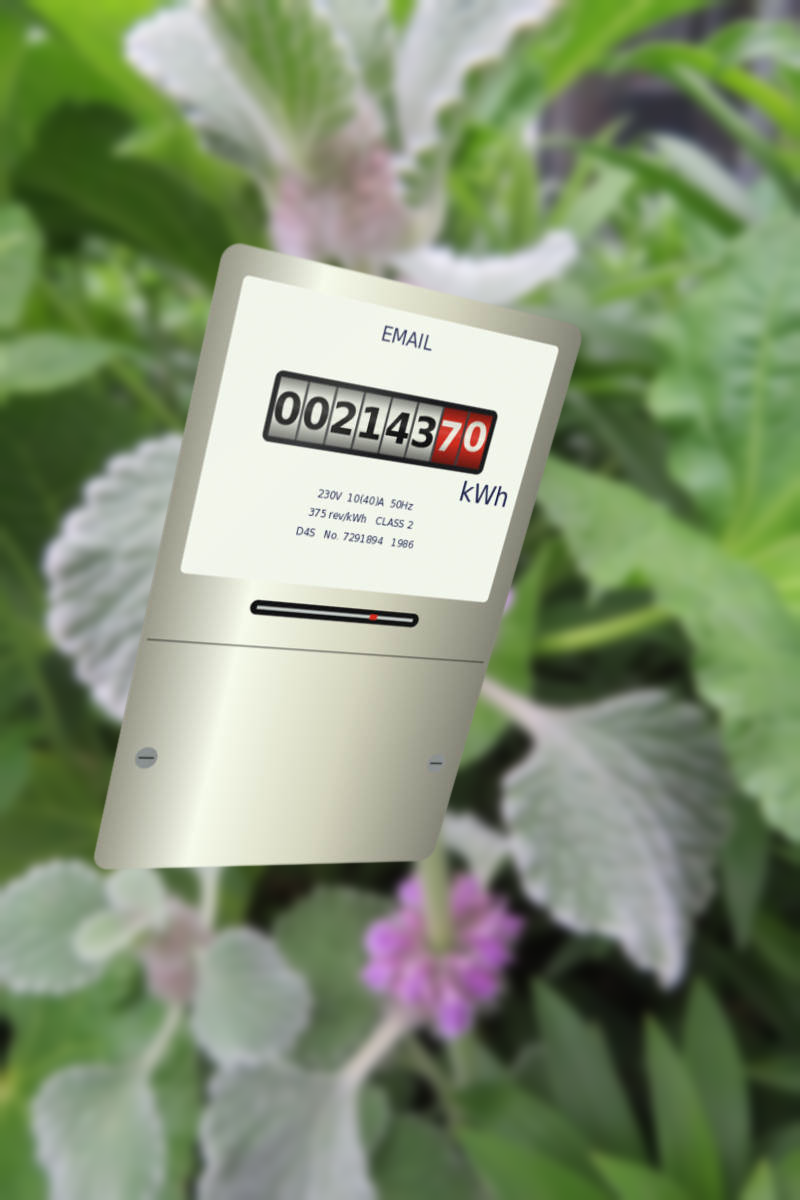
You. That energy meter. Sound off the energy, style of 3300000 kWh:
2143.70 kWh
